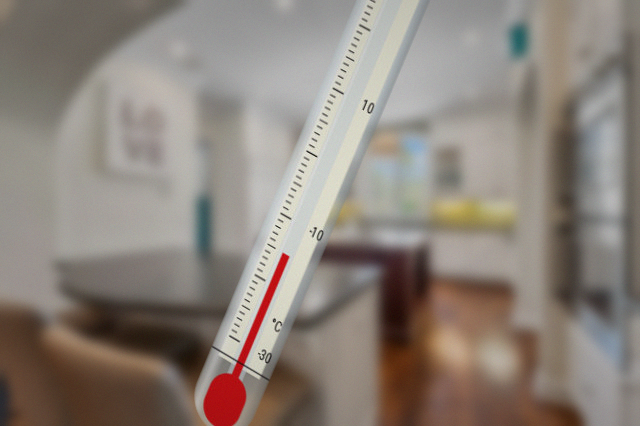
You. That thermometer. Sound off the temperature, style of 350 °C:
-15 °C
